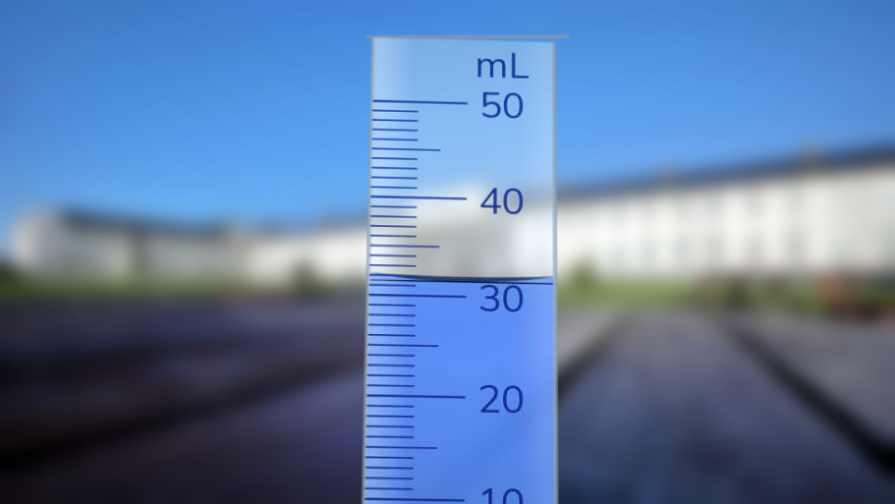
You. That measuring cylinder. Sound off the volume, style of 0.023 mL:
31.5 mL
